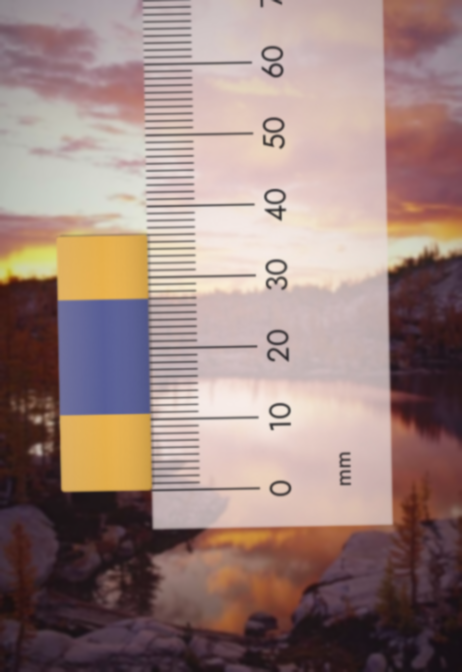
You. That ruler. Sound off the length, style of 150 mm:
36 mm
